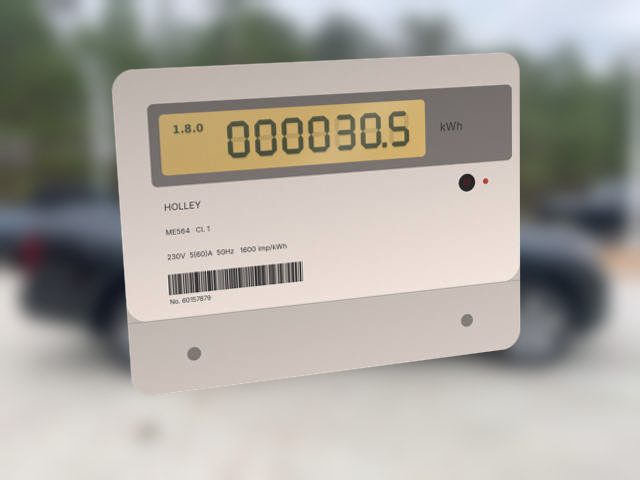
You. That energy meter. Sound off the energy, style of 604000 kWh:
30.5 kWh
